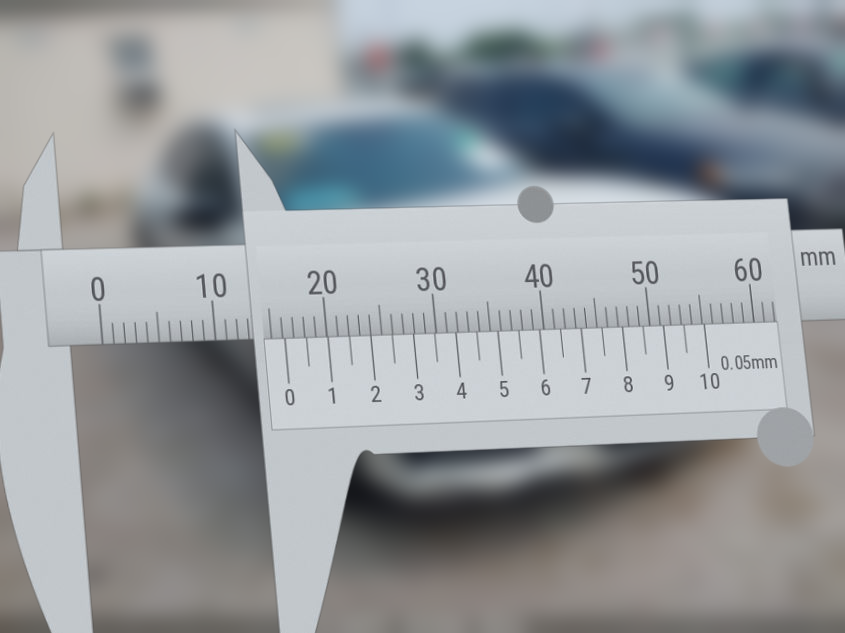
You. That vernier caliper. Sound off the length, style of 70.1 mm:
16.2 mm
